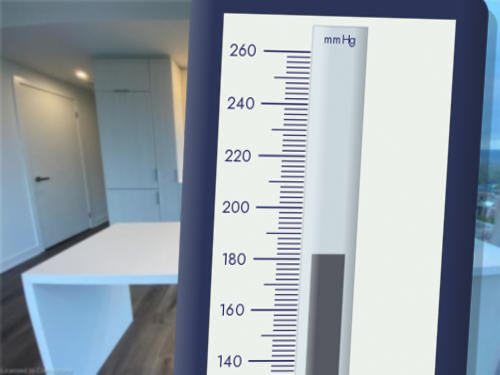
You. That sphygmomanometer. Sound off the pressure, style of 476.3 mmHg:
182 mmHg
